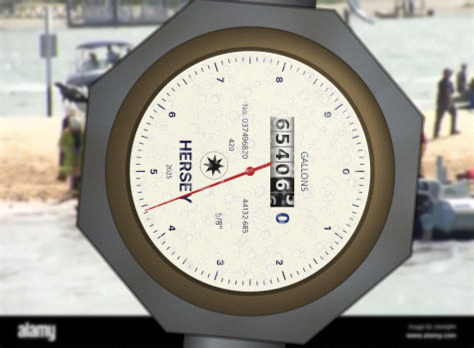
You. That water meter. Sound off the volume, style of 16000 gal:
6540654.4 gal
